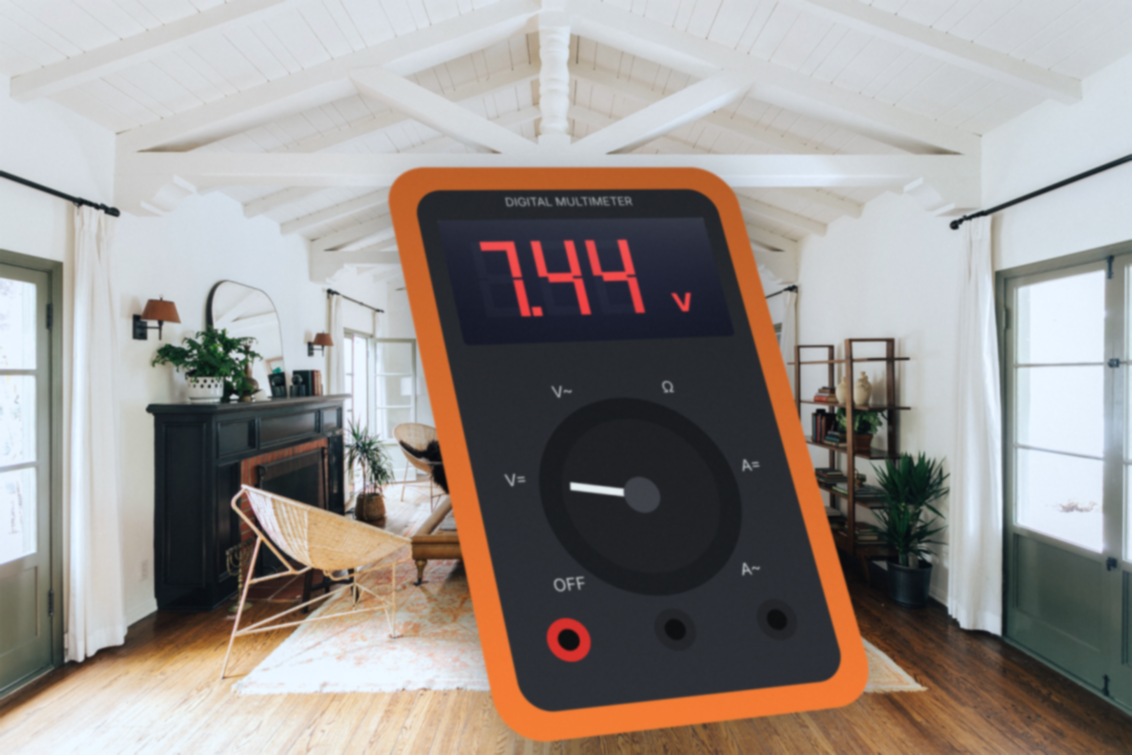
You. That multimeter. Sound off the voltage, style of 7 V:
7.44 V
